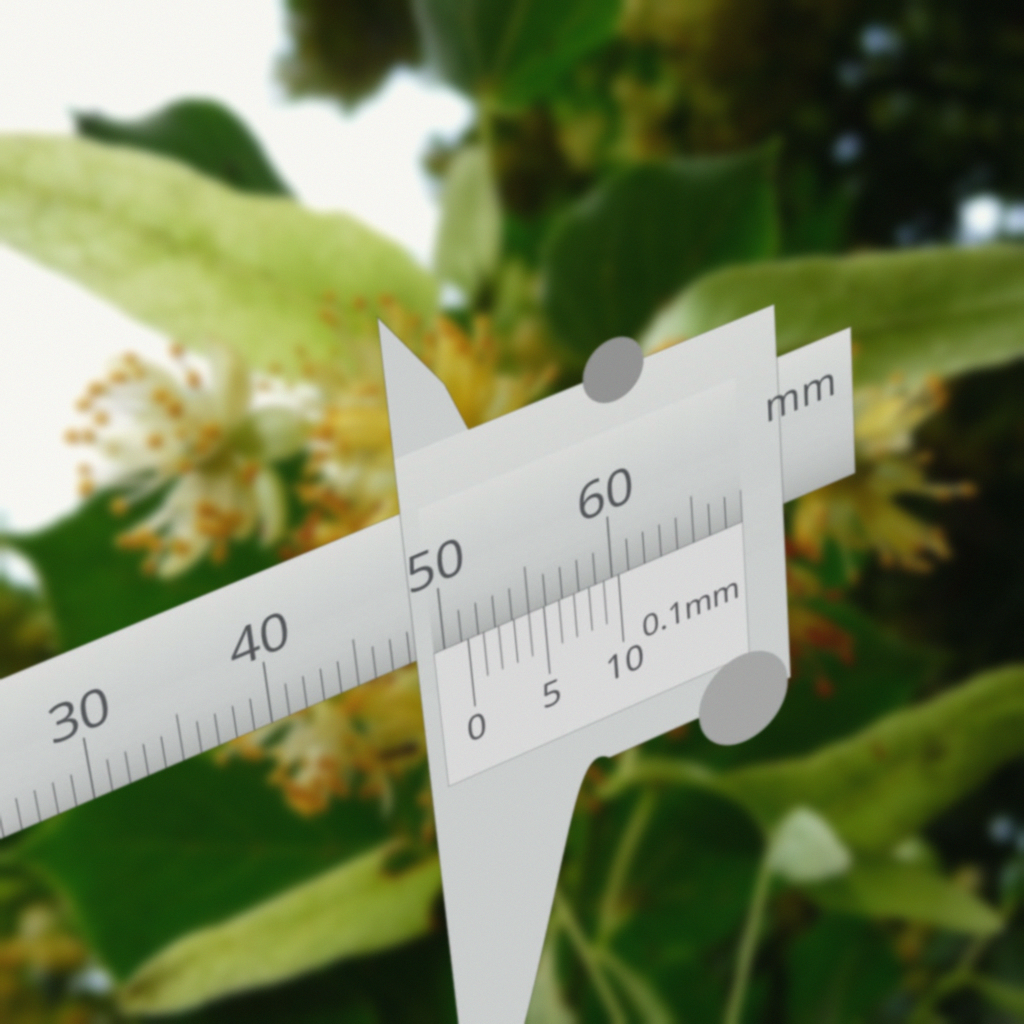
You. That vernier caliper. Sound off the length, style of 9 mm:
51.4 mm
